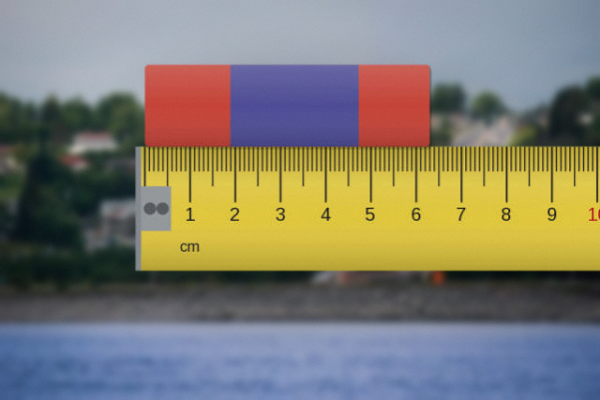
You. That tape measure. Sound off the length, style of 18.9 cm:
6.3 cm
